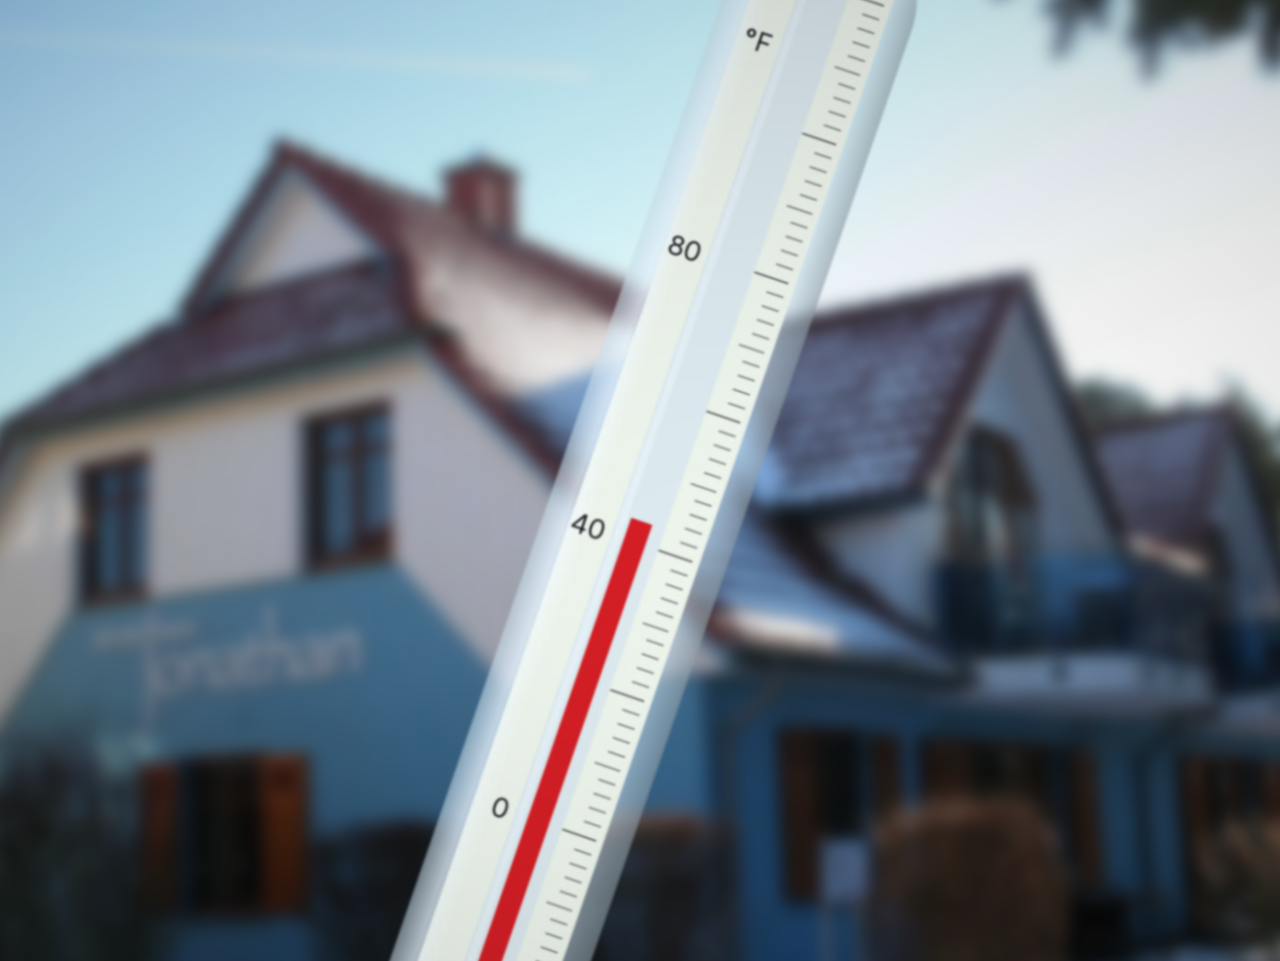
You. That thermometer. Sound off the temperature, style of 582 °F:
43 °F
